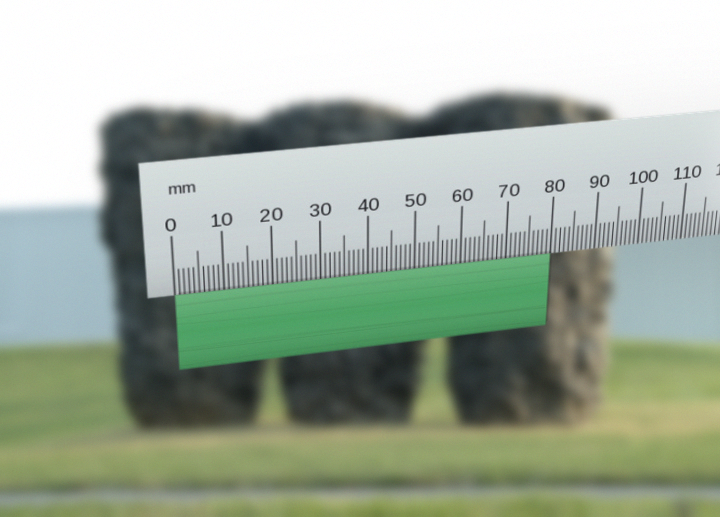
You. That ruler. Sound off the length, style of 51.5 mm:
80 mm
